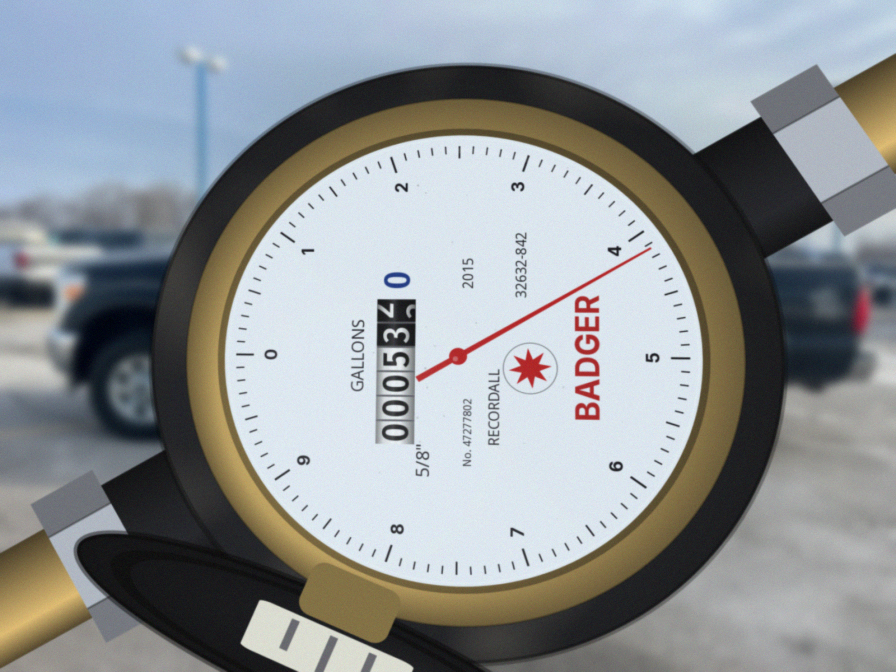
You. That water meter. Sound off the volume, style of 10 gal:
5324.1 gal
